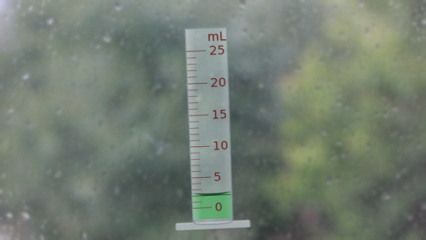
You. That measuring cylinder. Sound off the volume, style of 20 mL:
2 mL
